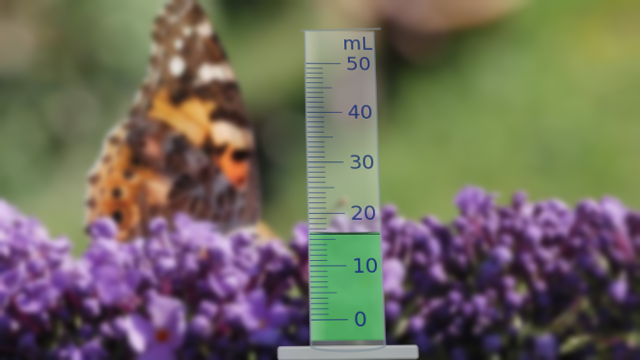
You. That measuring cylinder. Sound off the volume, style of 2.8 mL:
16 mL
